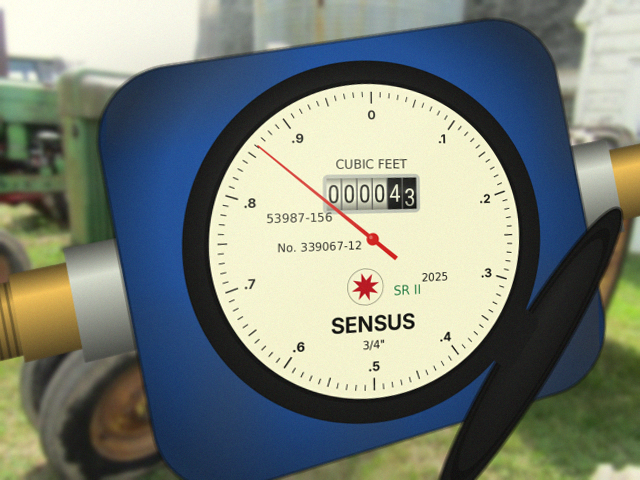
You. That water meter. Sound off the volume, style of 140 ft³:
42.86 ft³
